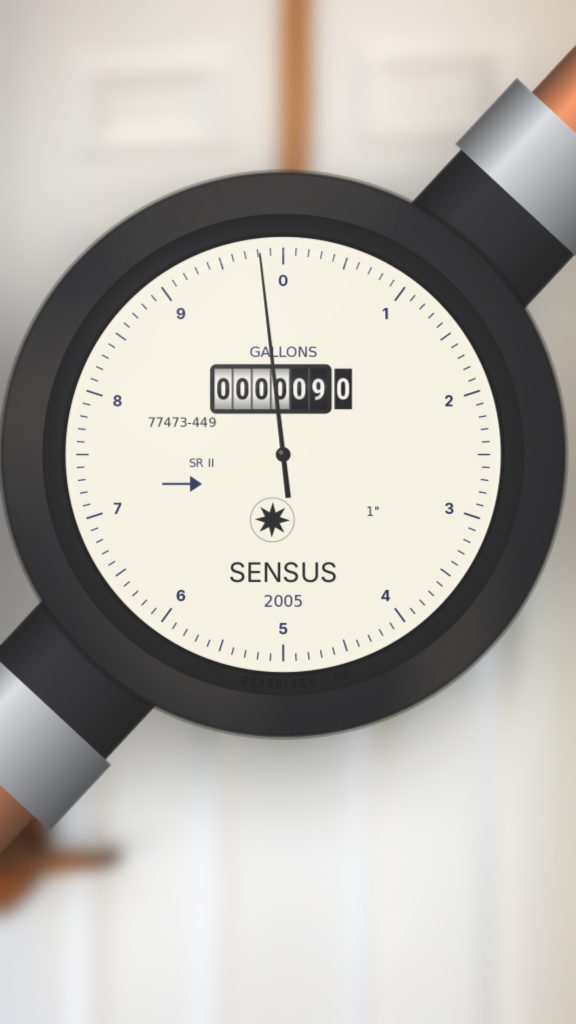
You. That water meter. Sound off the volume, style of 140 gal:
89.8 gal
